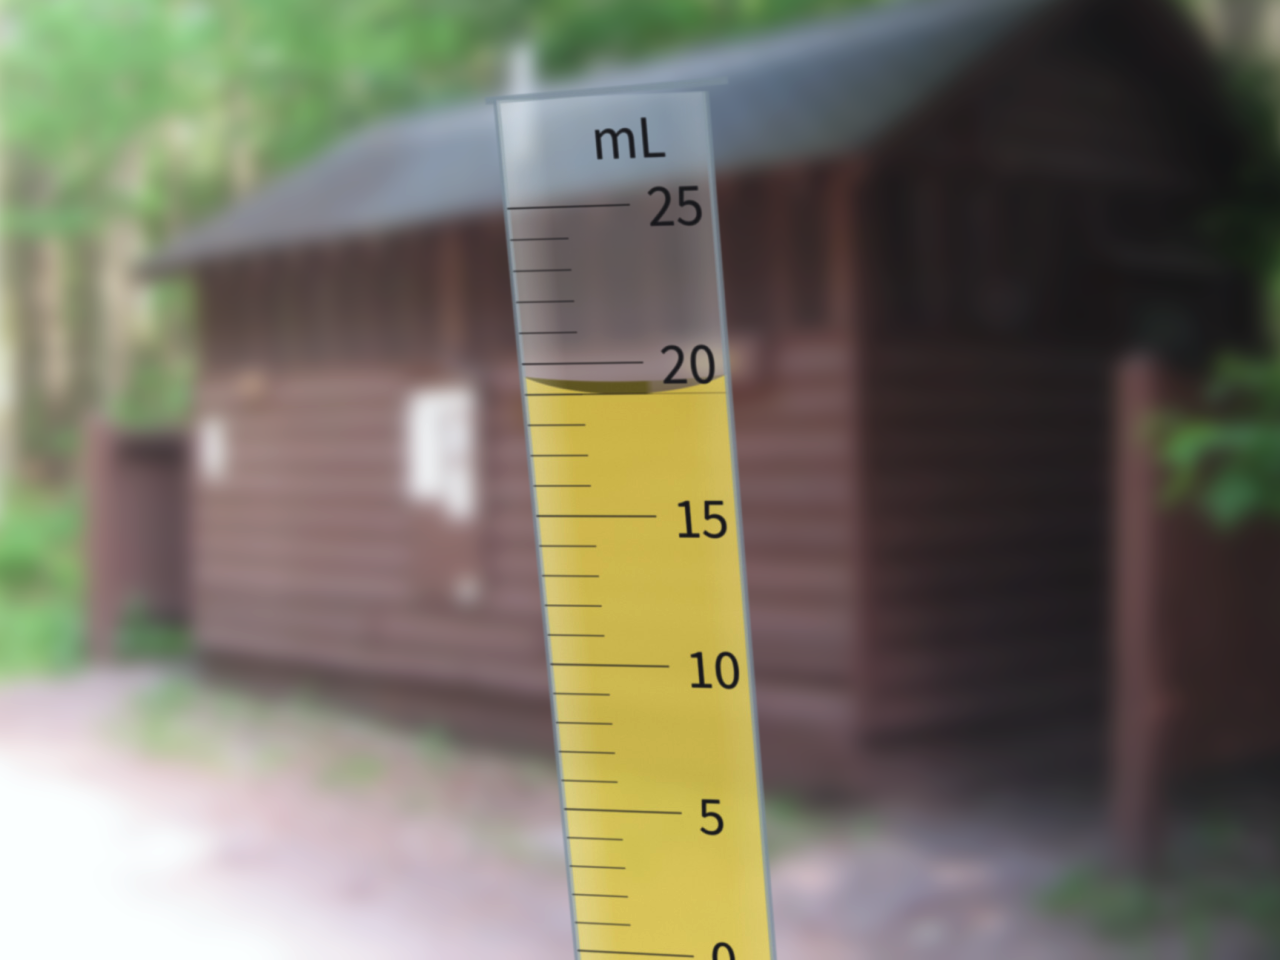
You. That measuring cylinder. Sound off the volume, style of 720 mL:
19 mL
